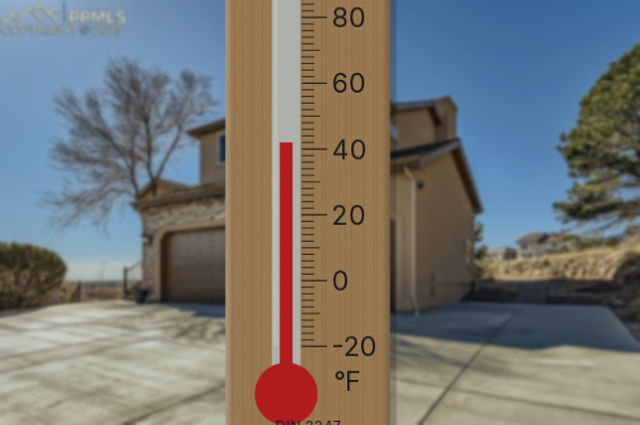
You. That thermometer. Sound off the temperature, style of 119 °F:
42 °F
